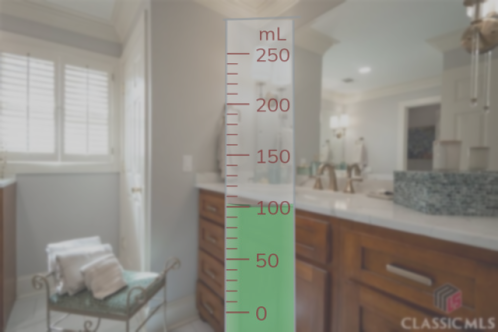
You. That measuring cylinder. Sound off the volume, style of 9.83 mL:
100 mL
